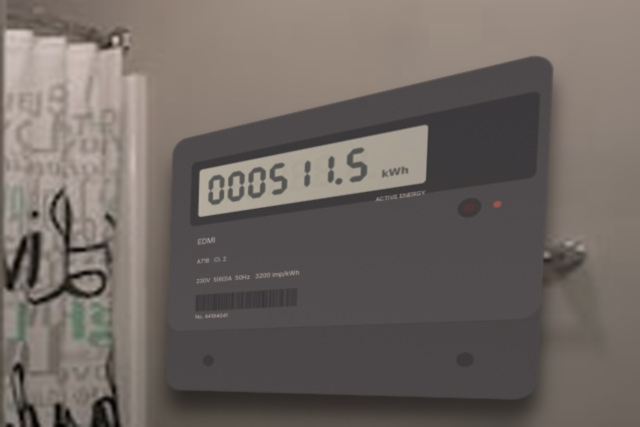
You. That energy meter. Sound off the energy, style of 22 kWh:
511.5 kWh
